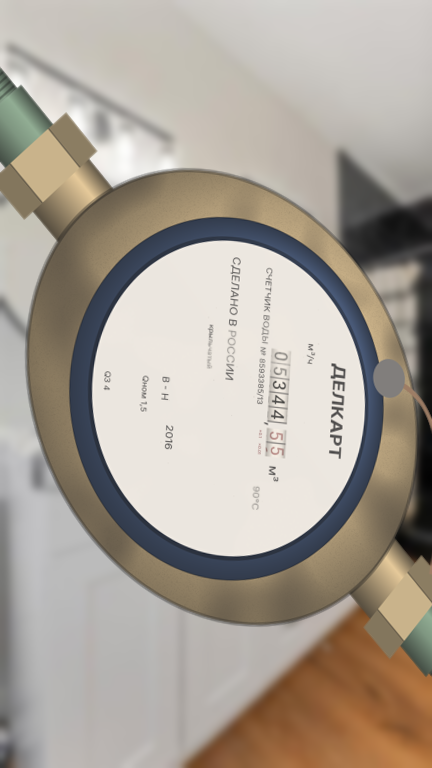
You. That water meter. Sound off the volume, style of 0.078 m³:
5344.55 m³
